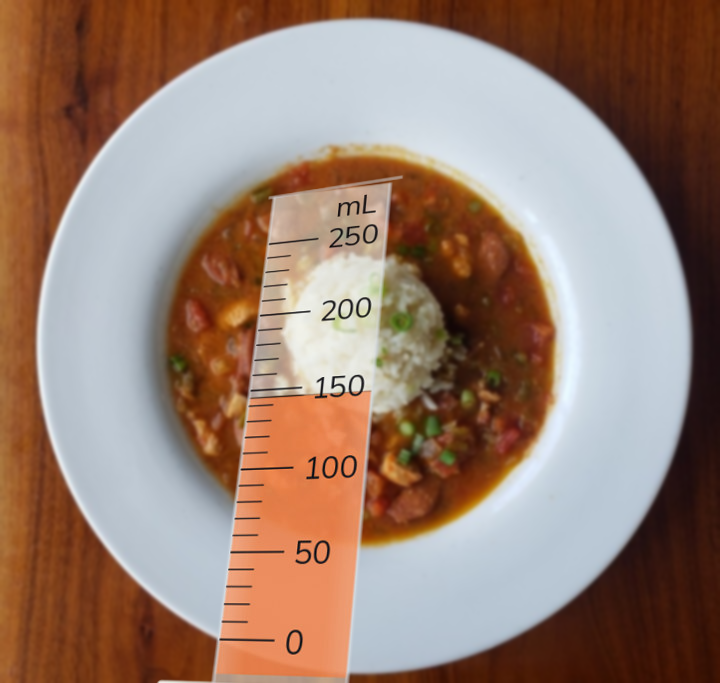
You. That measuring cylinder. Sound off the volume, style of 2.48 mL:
145 mL
